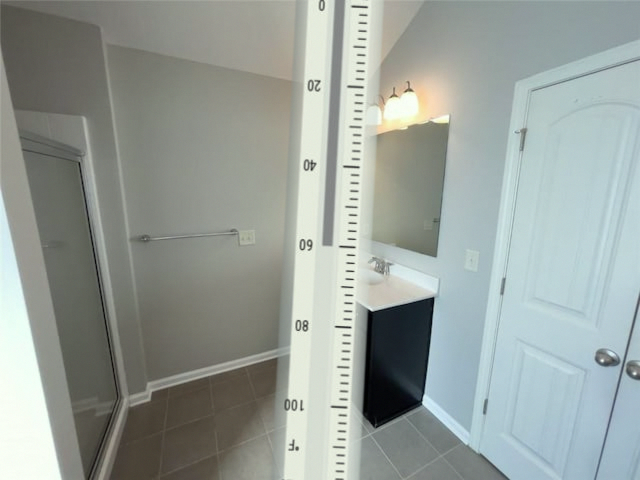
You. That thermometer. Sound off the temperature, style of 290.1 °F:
60 °F
